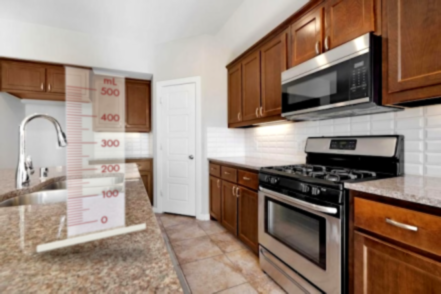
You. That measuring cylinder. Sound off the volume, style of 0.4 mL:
100 mL
